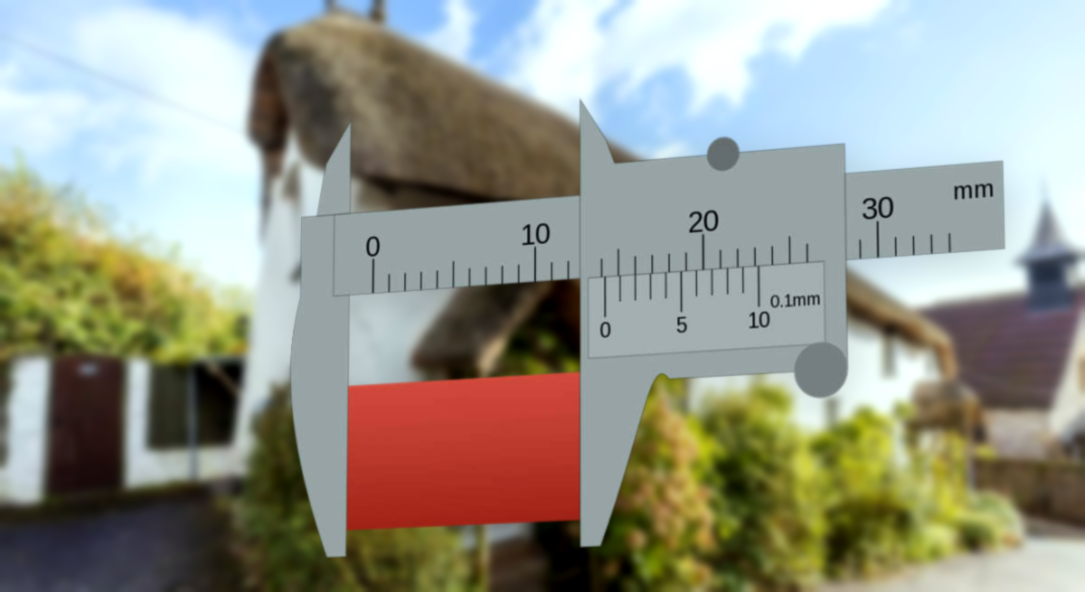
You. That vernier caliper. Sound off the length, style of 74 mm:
14.2 mm
